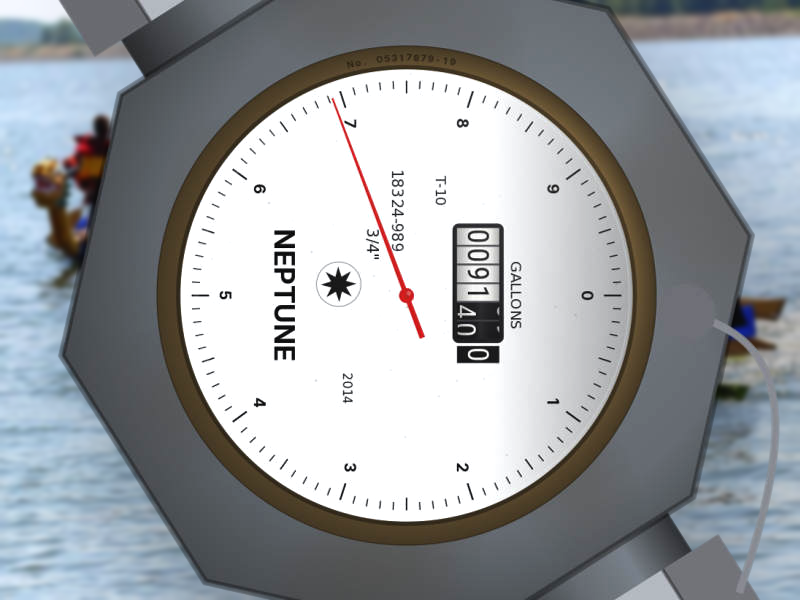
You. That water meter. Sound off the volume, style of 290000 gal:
91396.9 gal
